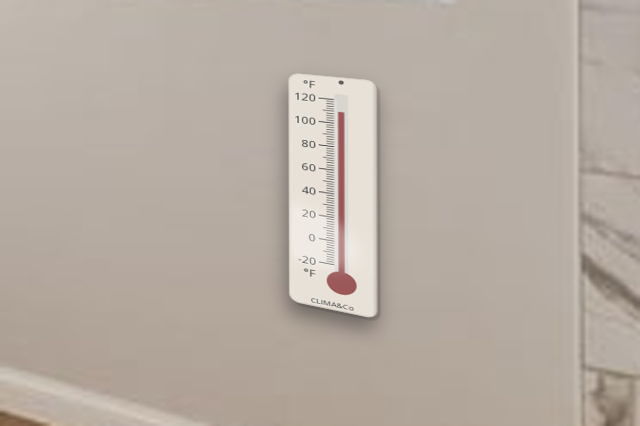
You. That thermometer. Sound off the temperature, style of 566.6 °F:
110 °F
